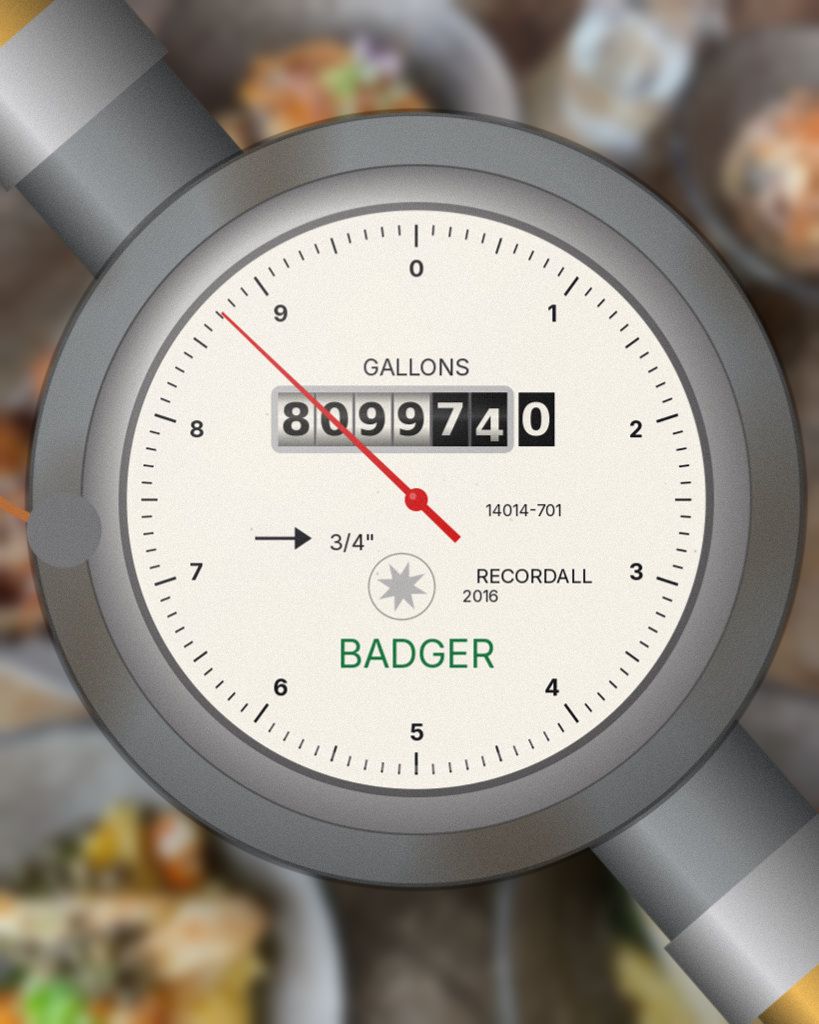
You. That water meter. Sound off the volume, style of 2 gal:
8099738.7 gal
